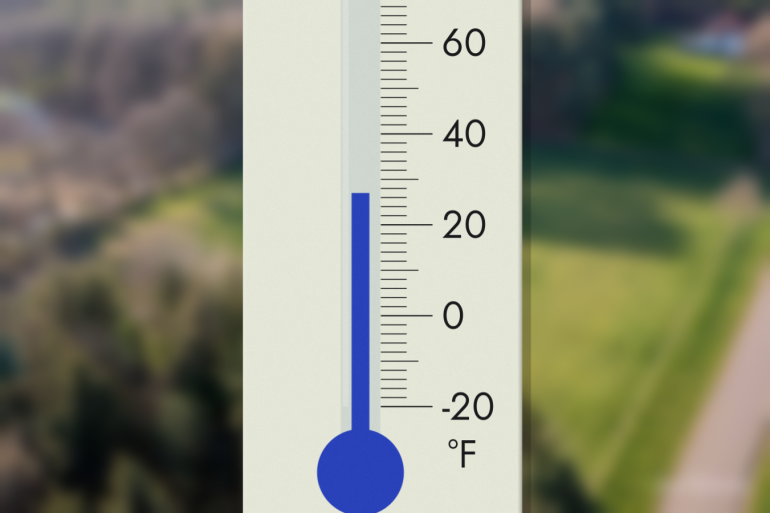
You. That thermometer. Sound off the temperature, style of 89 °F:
27 °F
